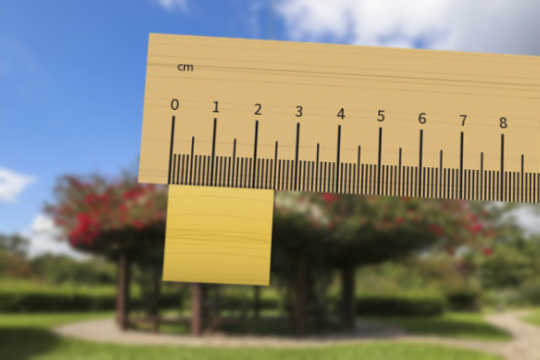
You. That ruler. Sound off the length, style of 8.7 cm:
2.5 cm
